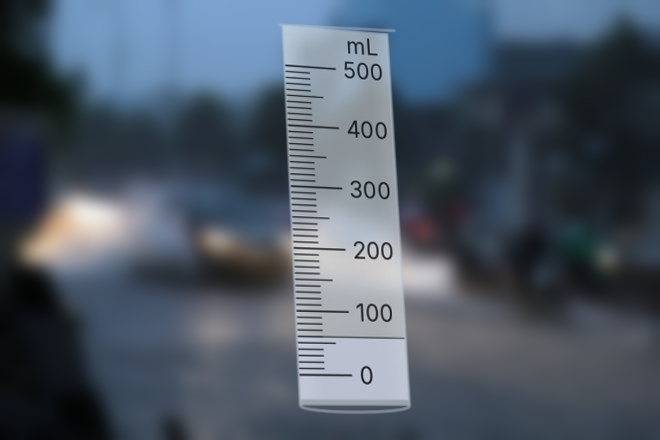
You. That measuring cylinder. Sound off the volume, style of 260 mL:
60 mL
